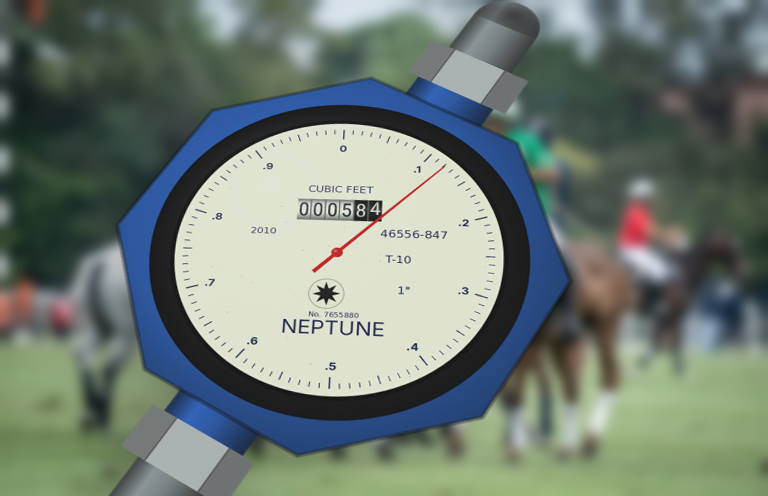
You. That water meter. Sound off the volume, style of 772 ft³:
584.12 ft³
